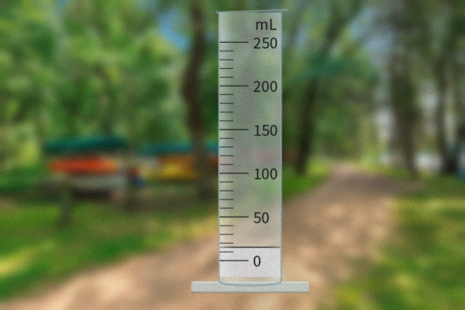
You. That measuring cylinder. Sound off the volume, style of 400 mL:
15 mL
